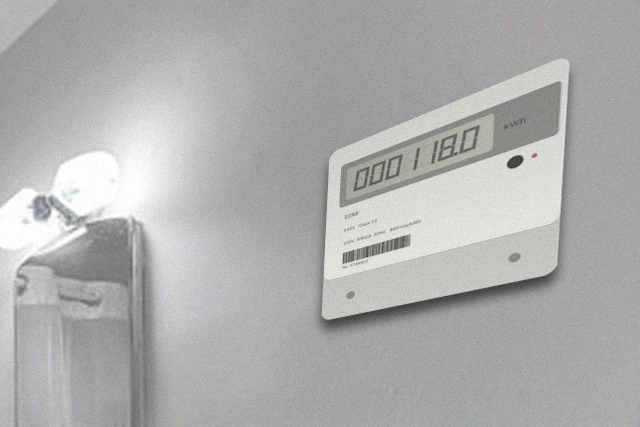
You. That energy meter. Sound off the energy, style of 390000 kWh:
118.0 kWh
